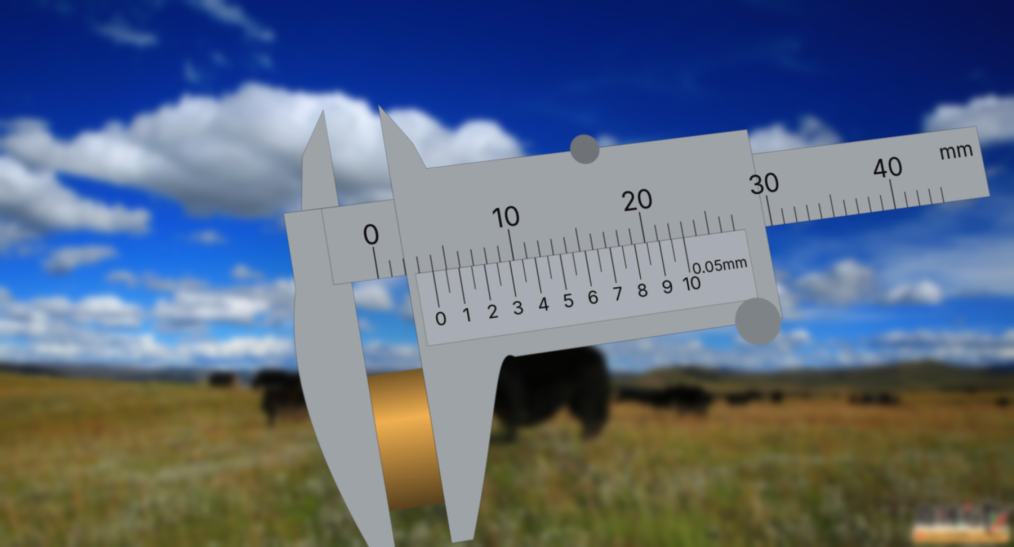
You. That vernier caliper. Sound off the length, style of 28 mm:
4.0 mm
